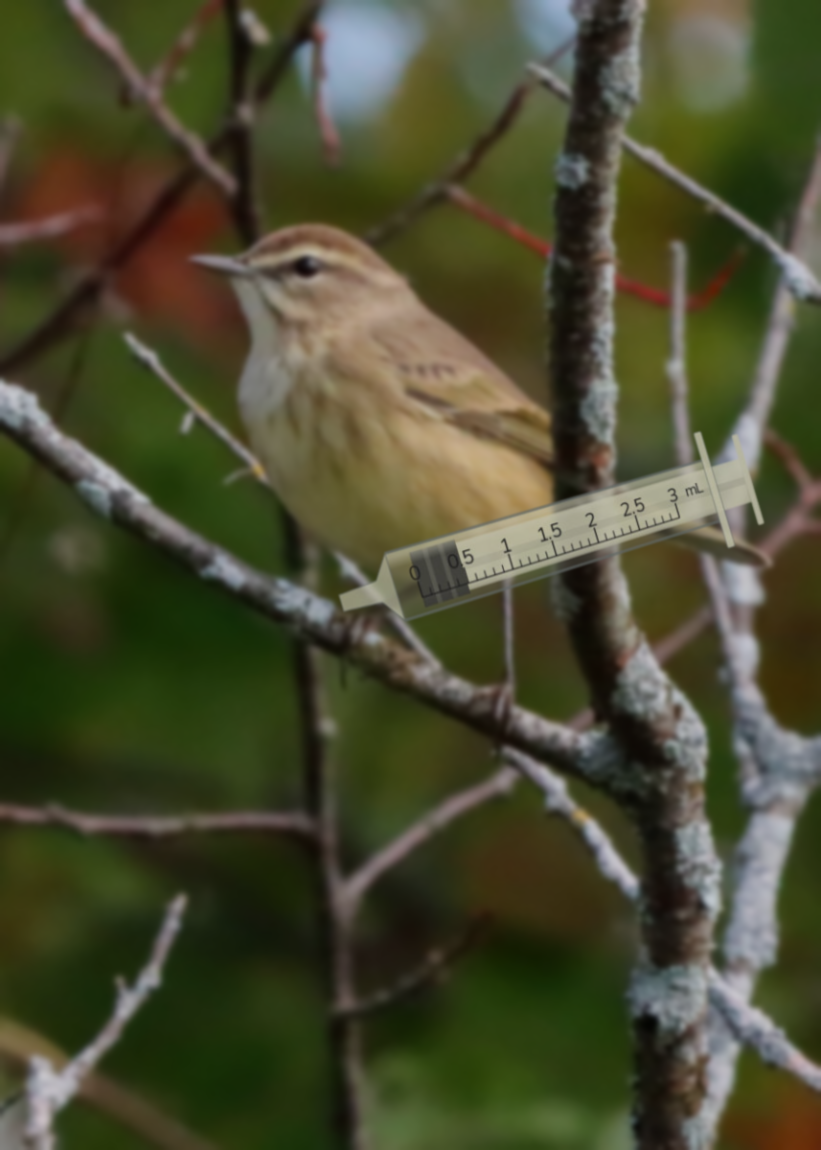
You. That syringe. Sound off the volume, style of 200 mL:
0 mL
